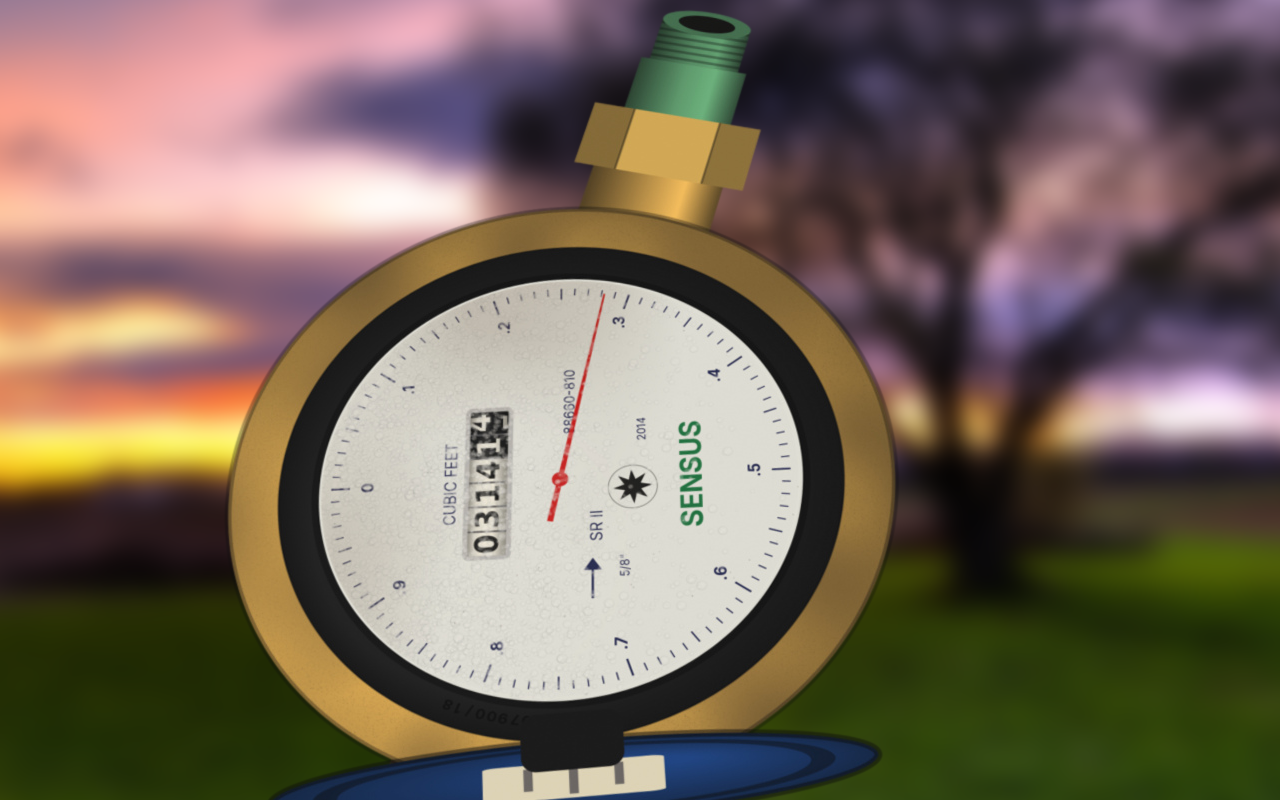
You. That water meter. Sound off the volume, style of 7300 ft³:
31414.28 ft³
